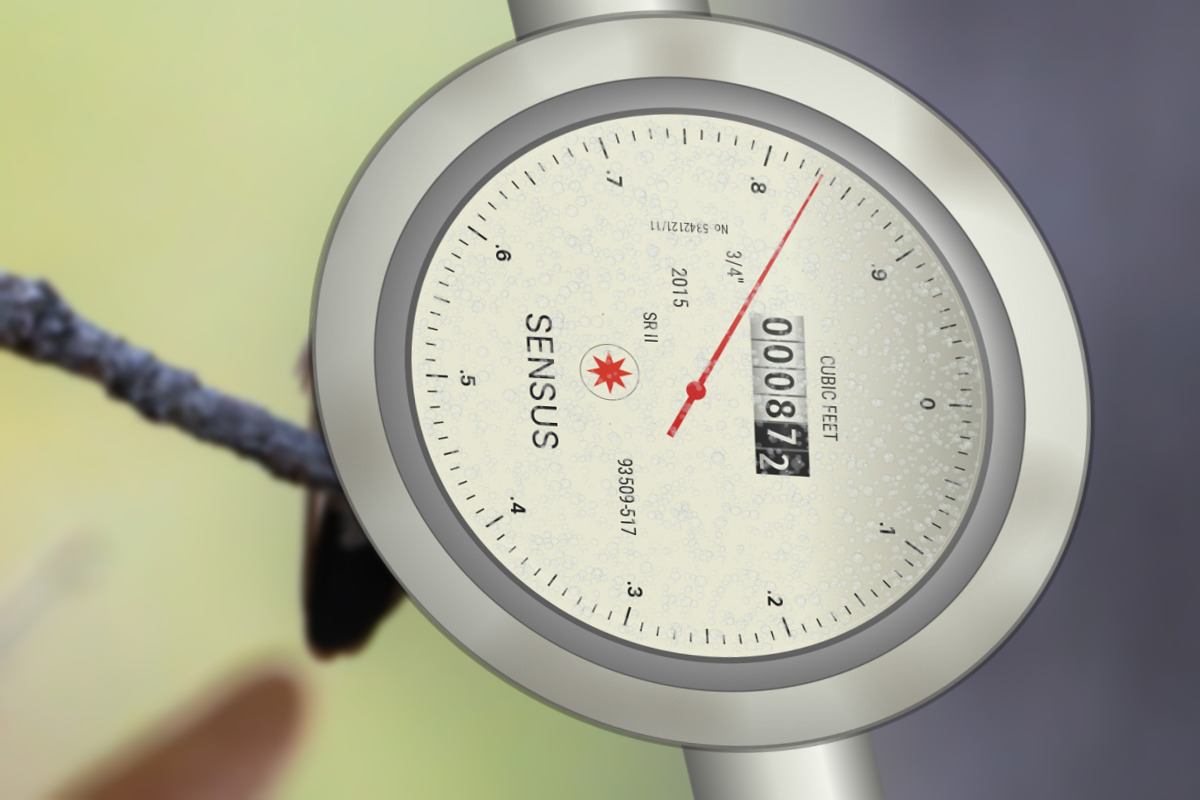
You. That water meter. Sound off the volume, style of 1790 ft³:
871.83 ft³
